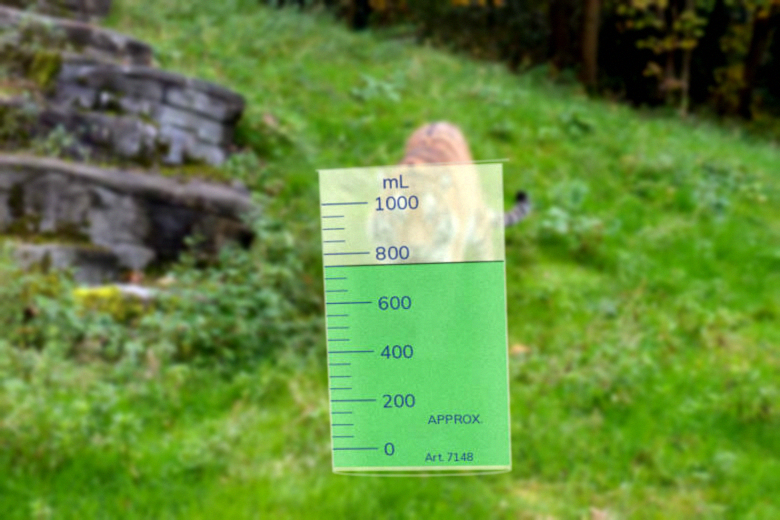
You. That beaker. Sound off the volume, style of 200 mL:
750 mL
